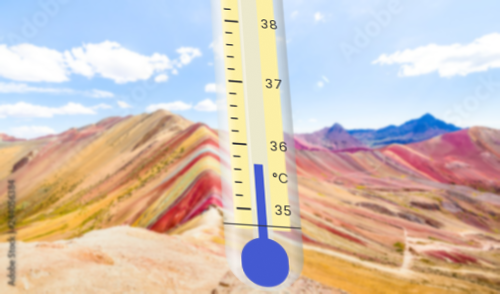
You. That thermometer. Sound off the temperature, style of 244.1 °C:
35.7 °C
